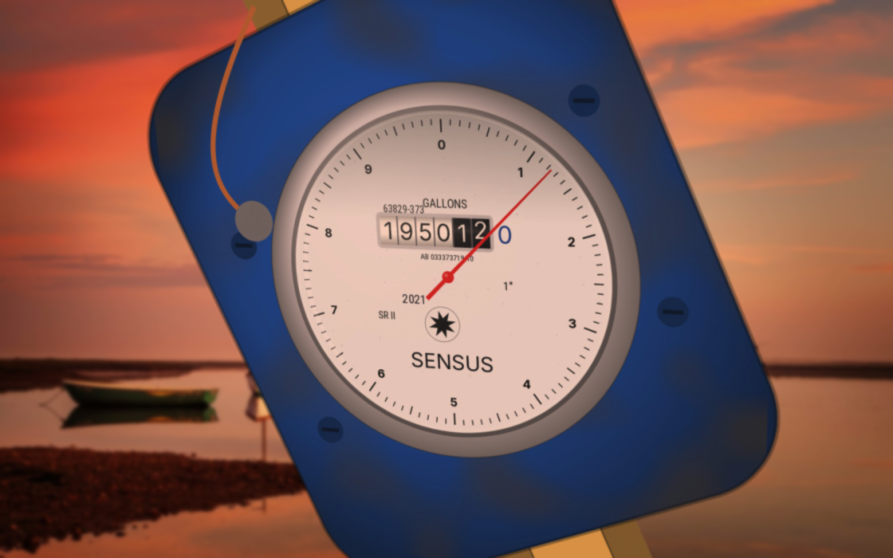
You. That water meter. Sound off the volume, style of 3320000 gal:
1950121.2 gal
